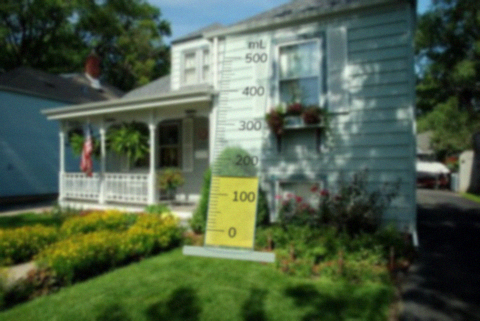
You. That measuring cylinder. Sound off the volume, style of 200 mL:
150 mL
